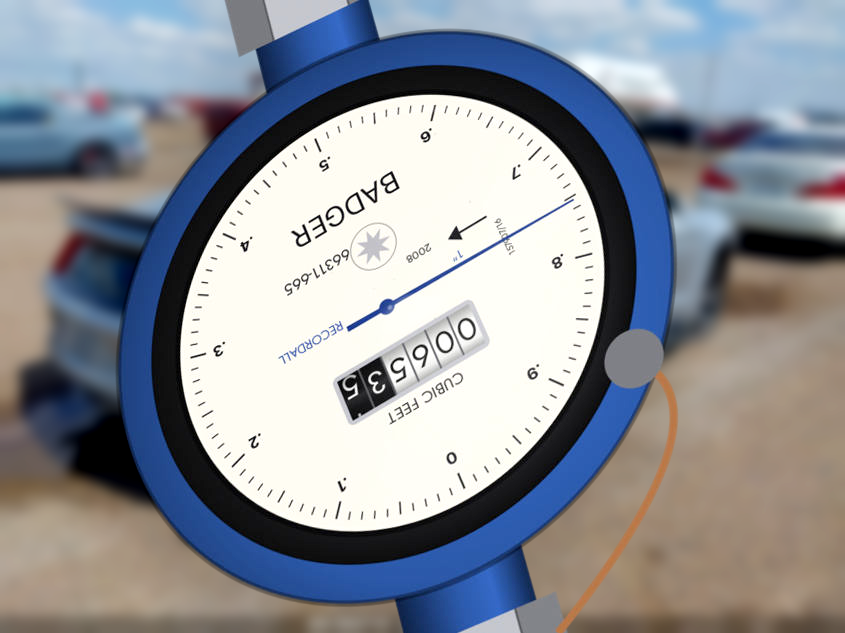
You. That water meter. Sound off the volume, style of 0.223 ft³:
6534.75 ft³
